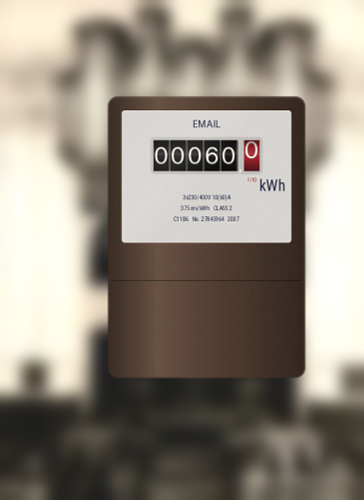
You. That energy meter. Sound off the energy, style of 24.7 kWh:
60.0 kWh
